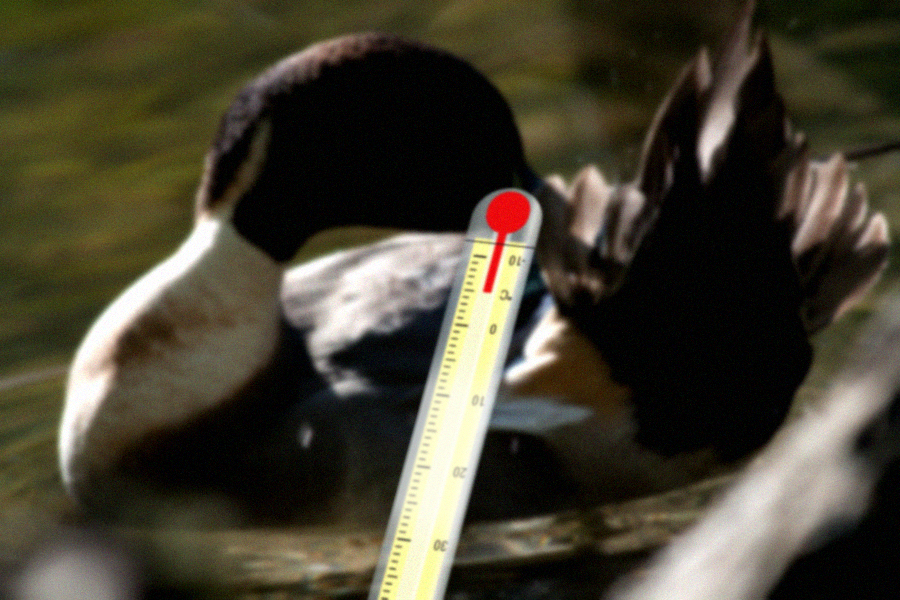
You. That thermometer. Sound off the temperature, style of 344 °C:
-5 °C
